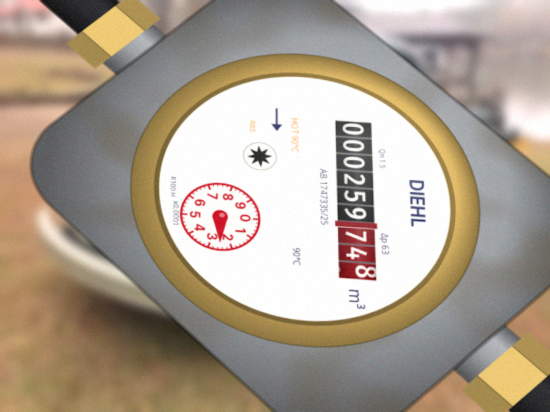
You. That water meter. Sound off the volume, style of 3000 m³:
259.7482 m³
